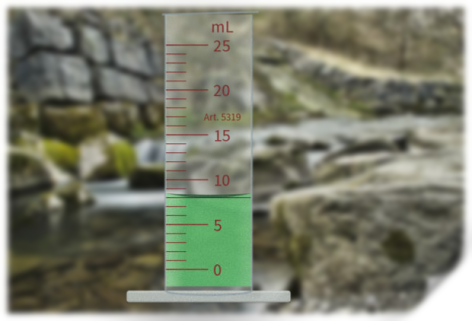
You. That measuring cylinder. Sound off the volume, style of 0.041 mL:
8 mL
